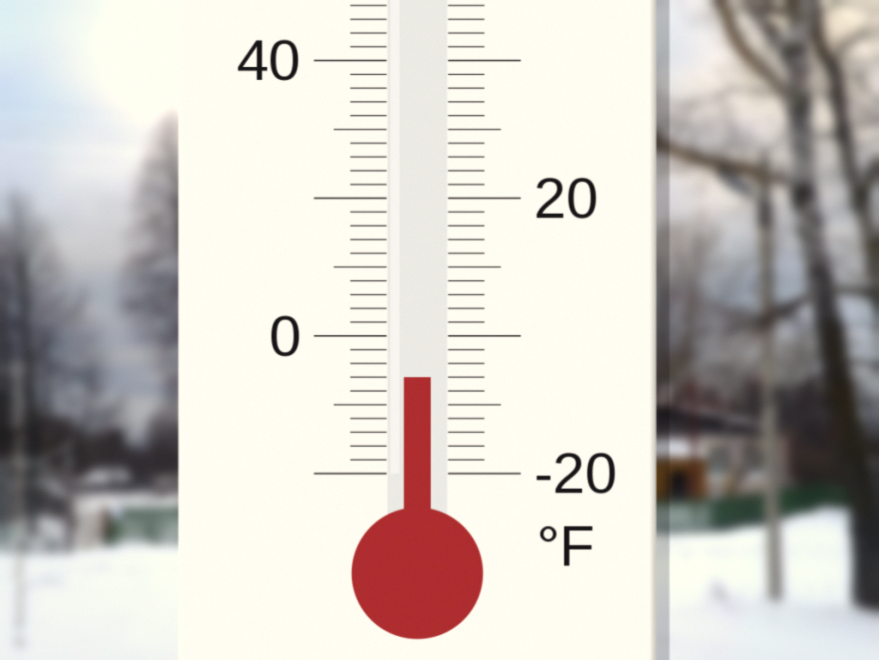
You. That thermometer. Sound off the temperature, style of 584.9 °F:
-6 °F
